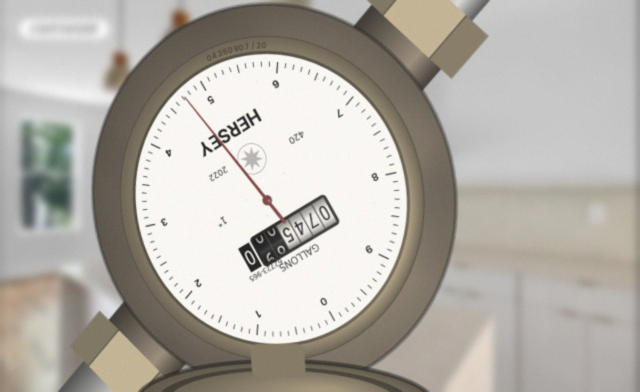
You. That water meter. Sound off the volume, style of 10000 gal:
745894.7 gal
